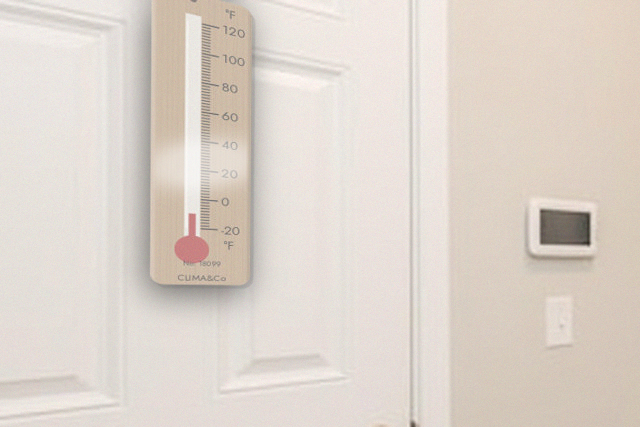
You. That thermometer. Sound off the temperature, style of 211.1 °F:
-10 °F
